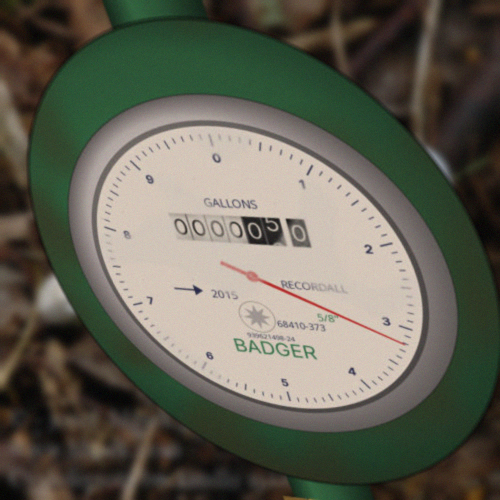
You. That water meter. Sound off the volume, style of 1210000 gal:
53.2 gal
